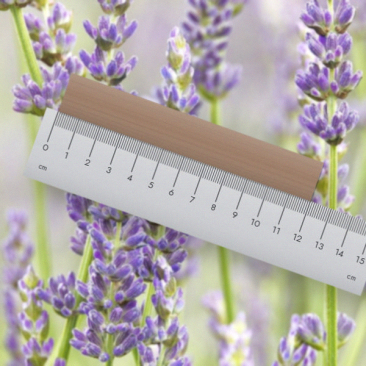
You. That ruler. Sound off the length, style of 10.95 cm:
12 cm
